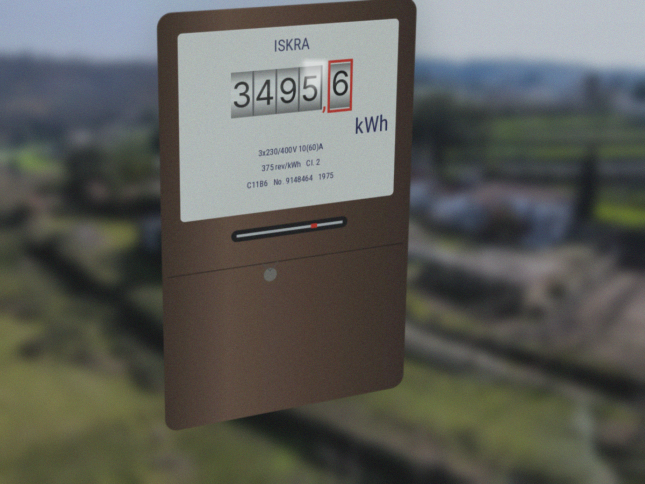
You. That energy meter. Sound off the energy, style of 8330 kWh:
3495.6 kWh
